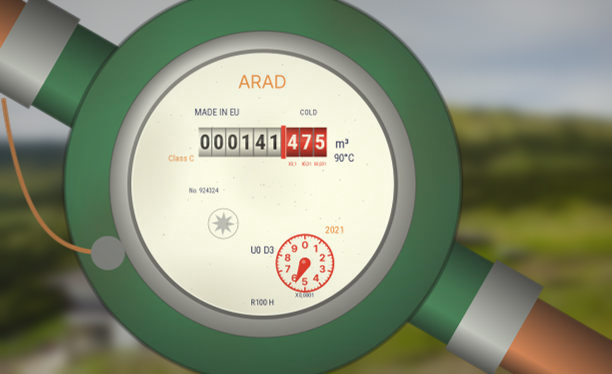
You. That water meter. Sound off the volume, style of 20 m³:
141.4755 m³
